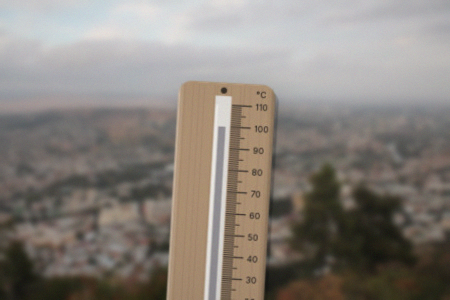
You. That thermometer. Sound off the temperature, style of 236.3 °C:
100 °C
